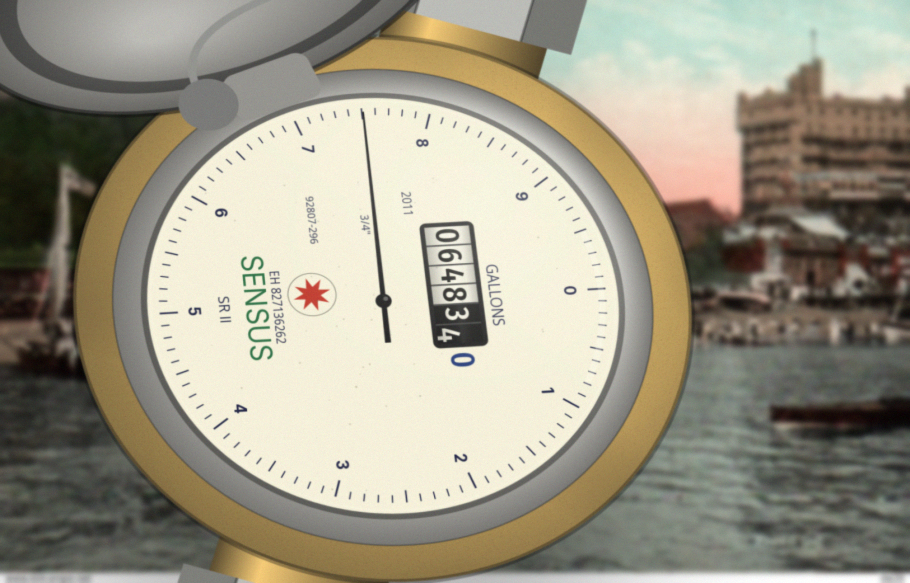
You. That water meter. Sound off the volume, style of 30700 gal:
648337.5 gal
